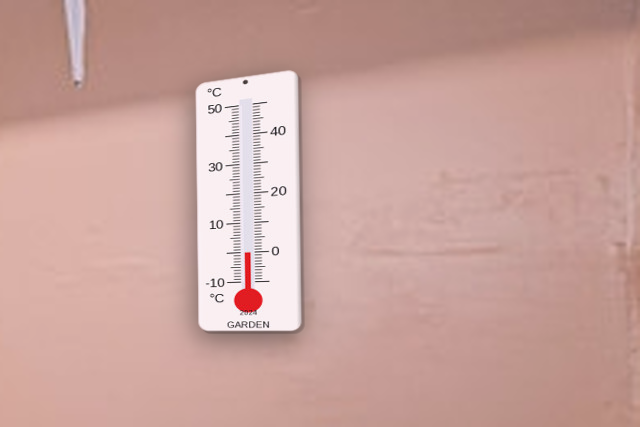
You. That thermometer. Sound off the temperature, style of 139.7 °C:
0 °C
